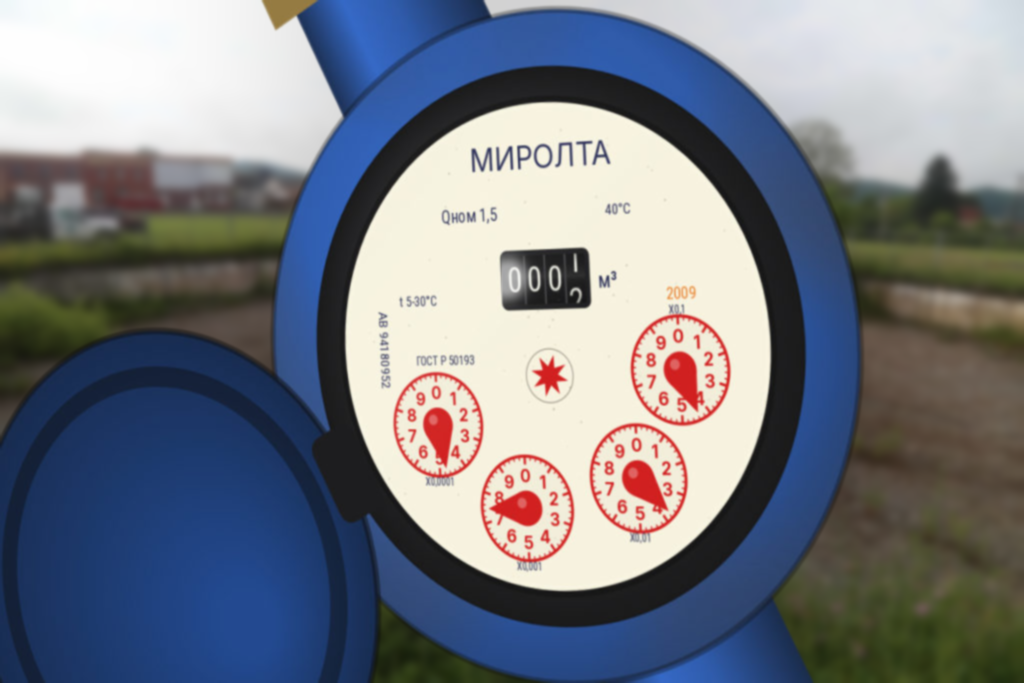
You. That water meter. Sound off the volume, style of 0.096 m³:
1.4374 m³
